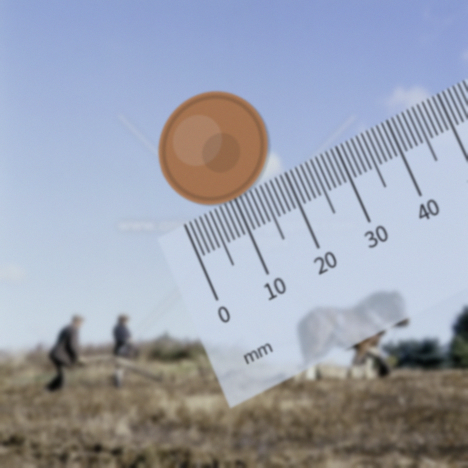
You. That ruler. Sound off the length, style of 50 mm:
20 mm
